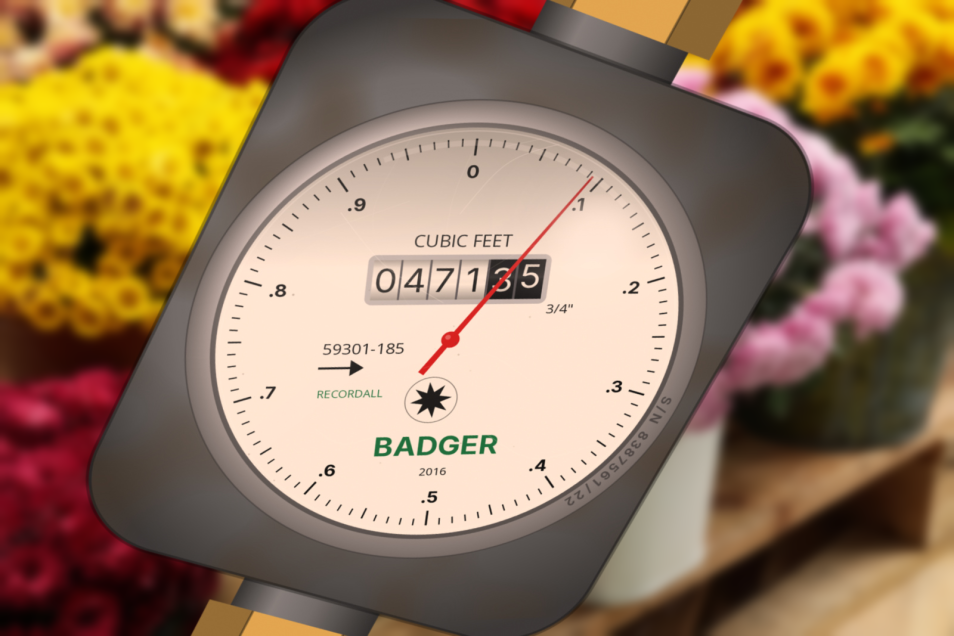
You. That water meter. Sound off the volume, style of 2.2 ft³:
47135.09 ft³
